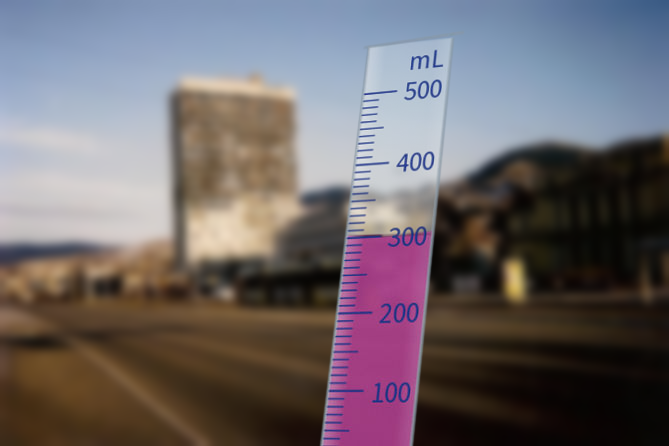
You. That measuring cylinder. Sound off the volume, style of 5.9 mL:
300 mL
